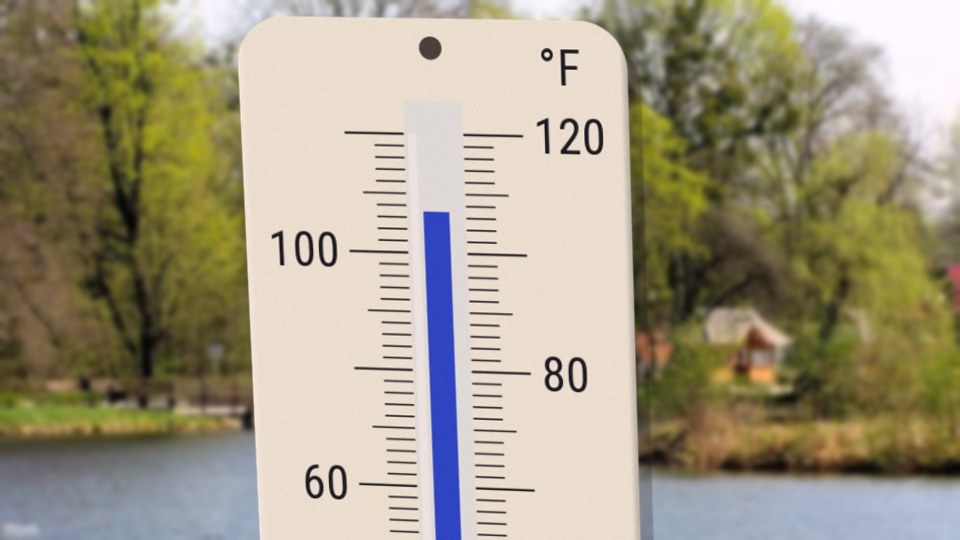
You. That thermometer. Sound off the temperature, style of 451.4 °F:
107 °F
